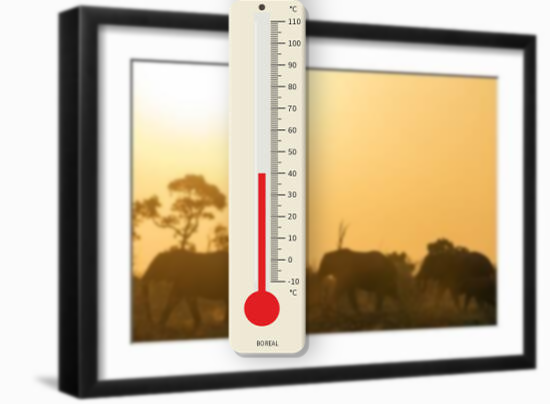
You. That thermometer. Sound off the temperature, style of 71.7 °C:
40 °C
